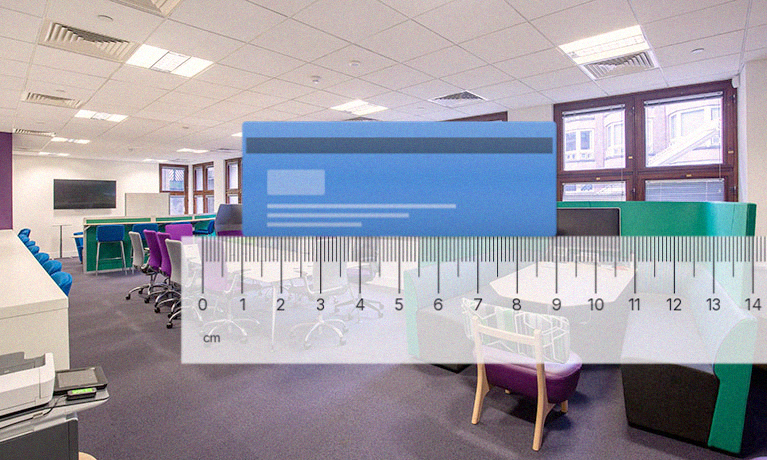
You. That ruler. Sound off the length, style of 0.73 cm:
8 cm
